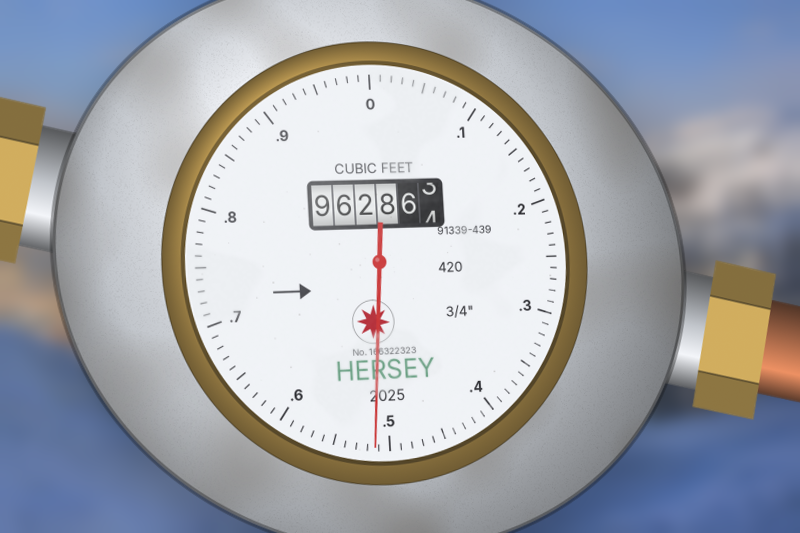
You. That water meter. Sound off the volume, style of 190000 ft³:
962863.51 ft³
